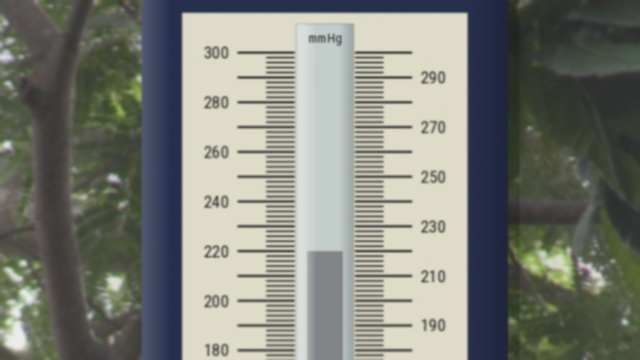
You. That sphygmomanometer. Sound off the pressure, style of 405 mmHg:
220 mmHg
